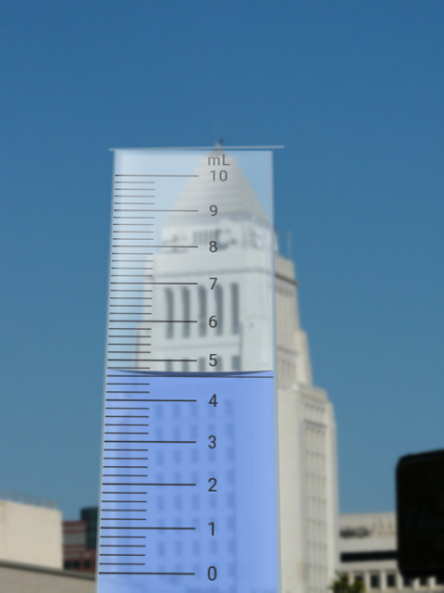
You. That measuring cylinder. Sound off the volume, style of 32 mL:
4.6 mL
